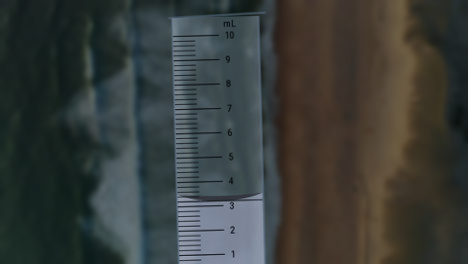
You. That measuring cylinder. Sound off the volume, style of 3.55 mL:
3.2 mL
